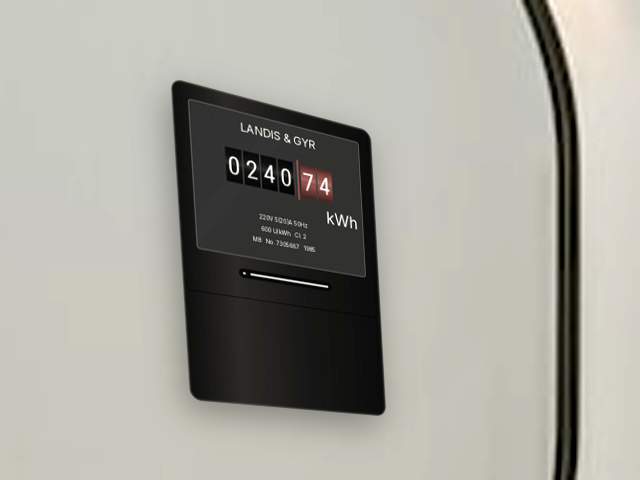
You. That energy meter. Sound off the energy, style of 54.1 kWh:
240.74 kWh
